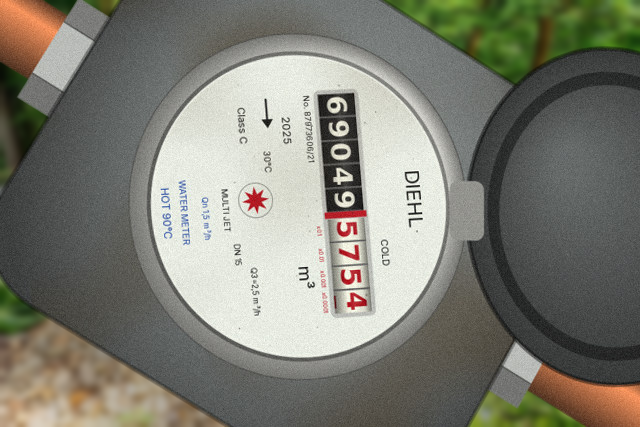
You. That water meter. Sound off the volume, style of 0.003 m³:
69049.5754 m³
